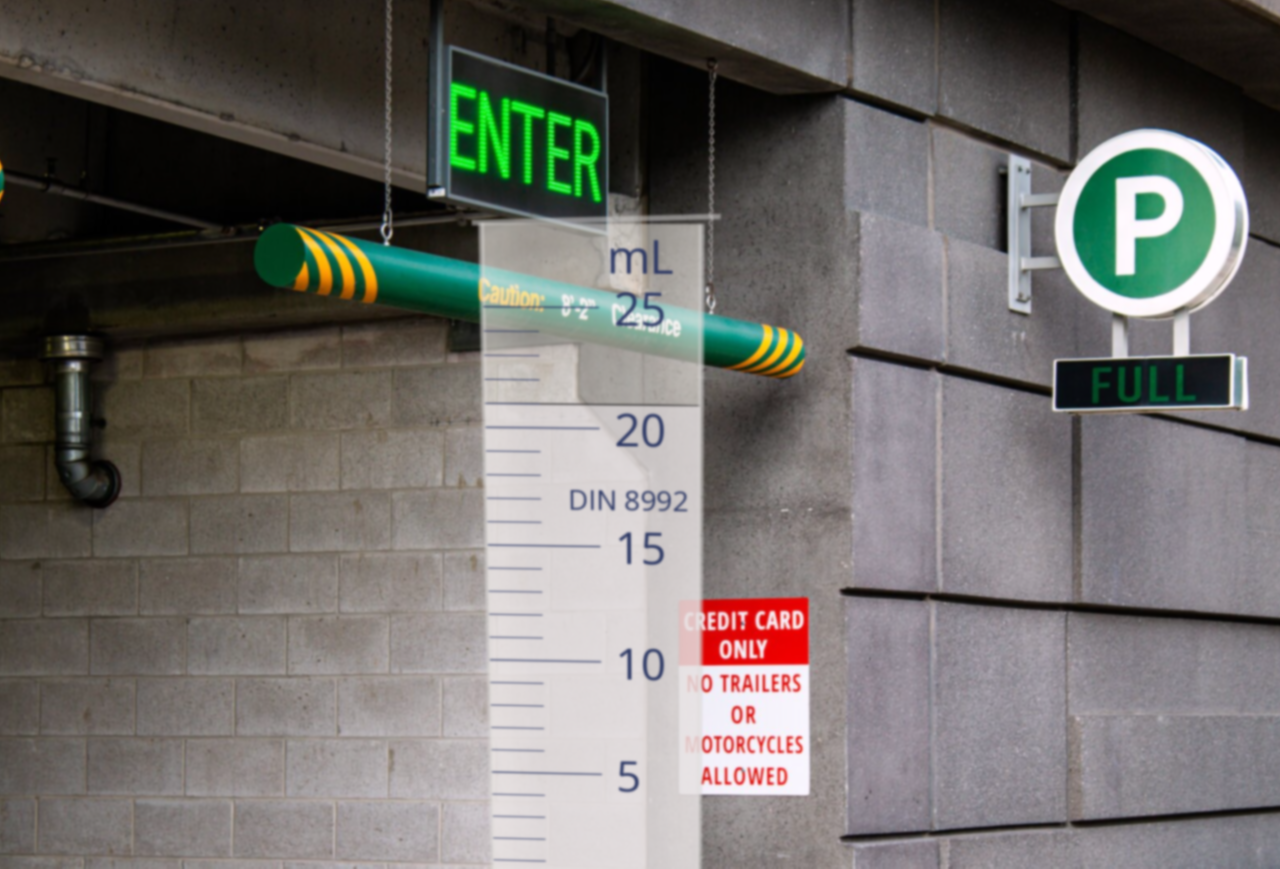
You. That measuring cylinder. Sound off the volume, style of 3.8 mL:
21 mL
